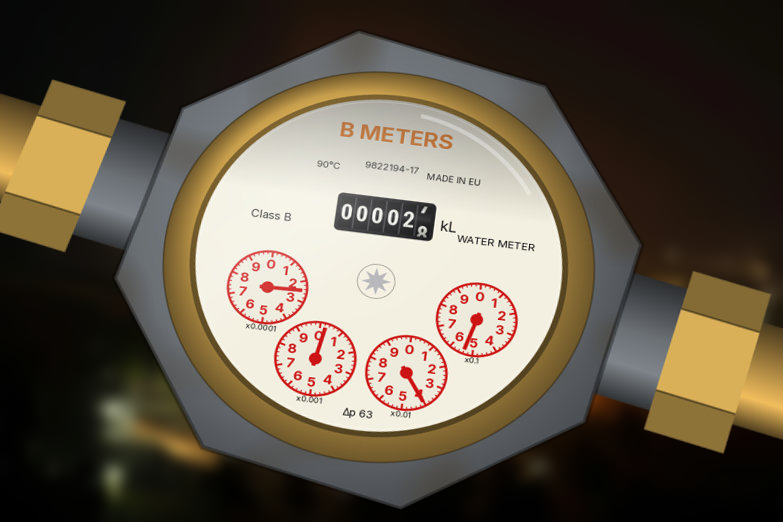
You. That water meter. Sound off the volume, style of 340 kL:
27.5402 kL
